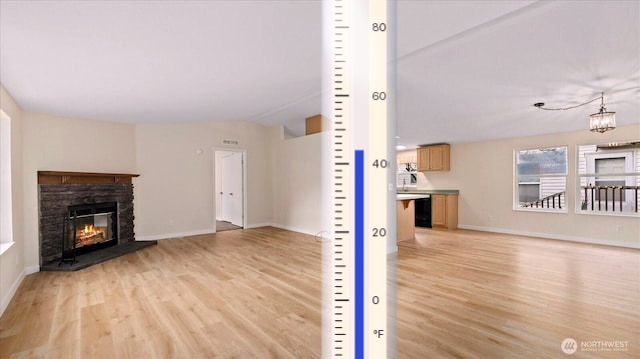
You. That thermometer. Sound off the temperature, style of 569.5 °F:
44 °F
